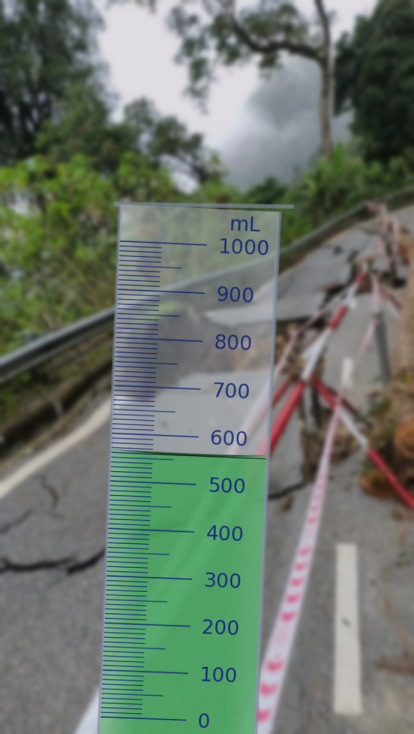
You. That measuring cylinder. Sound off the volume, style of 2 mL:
560 mL
